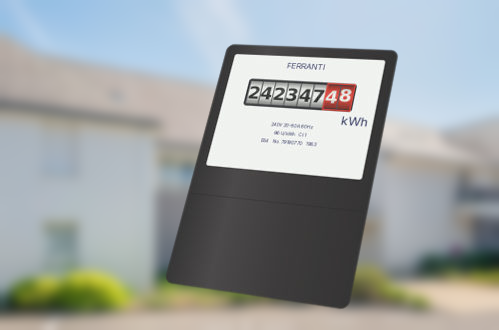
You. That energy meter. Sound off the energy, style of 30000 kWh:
242347.48 kWh
